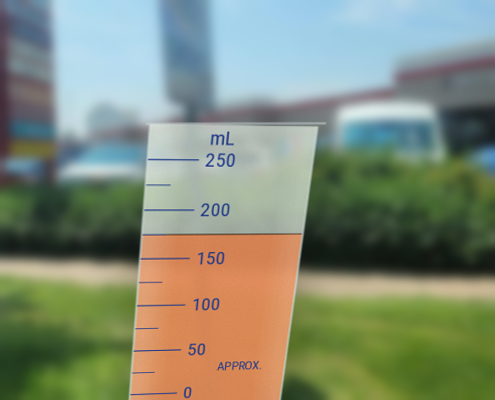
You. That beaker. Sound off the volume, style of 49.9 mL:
175 mL
